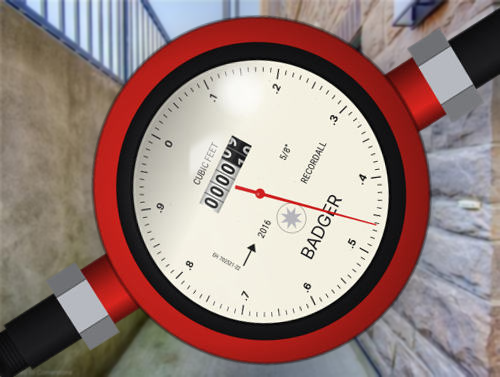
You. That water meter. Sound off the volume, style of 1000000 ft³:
9.46 ft³
